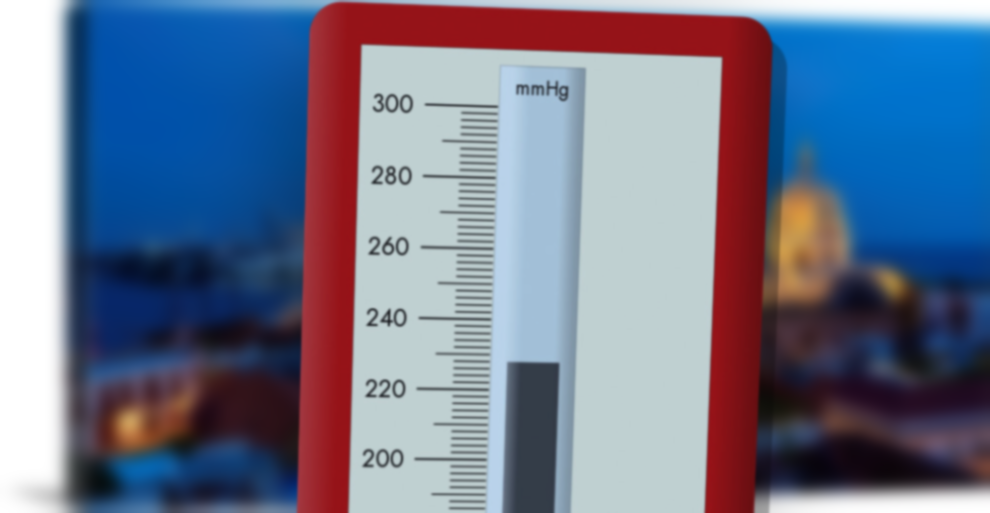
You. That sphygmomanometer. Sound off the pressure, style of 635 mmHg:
228 mmHg
